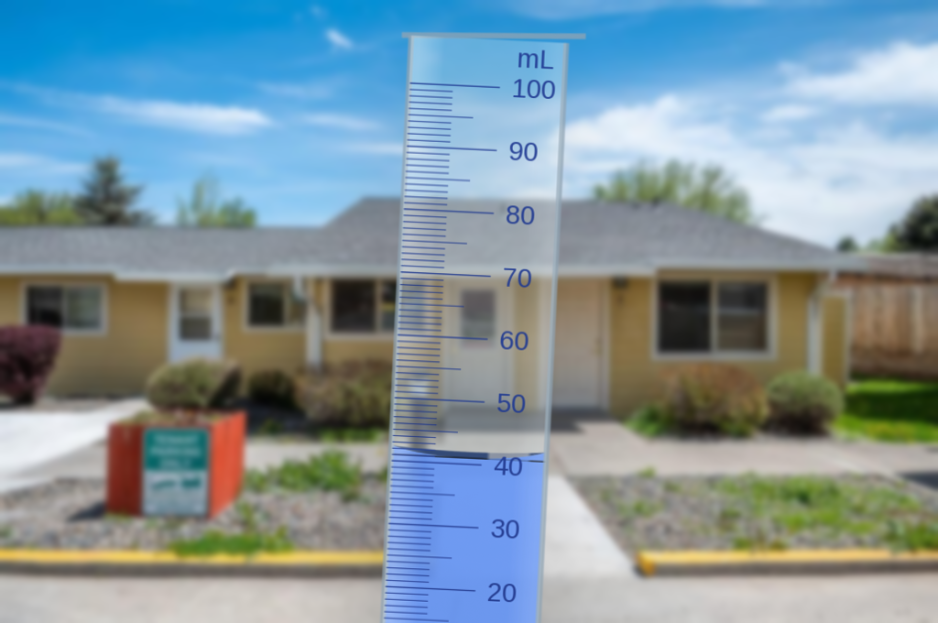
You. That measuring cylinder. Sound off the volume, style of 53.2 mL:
41 mL
